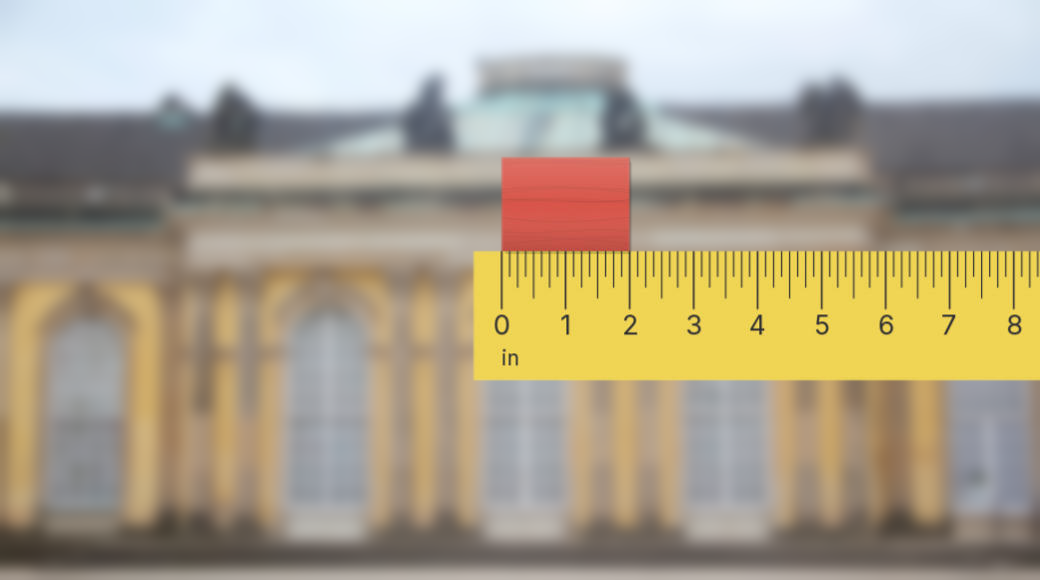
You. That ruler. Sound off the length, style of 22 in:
2 in
